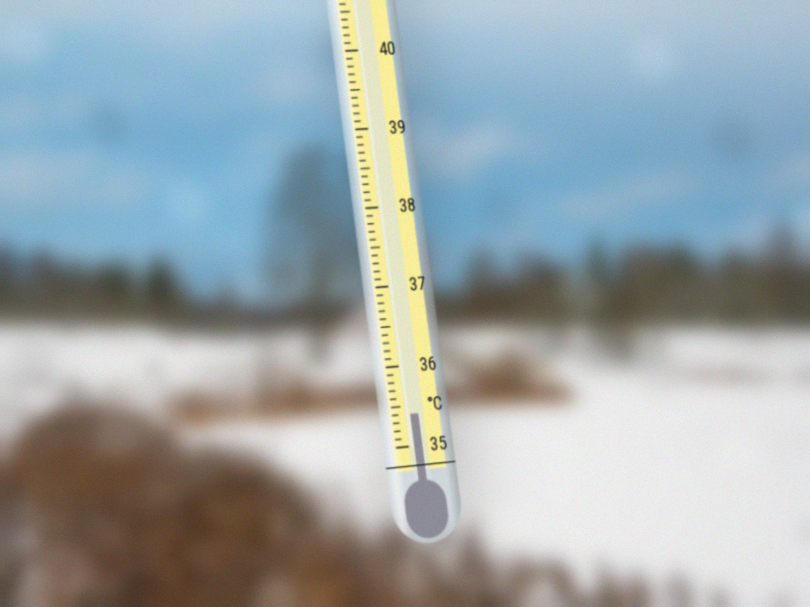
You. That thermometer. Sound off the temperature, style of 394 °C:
35.4 °C
